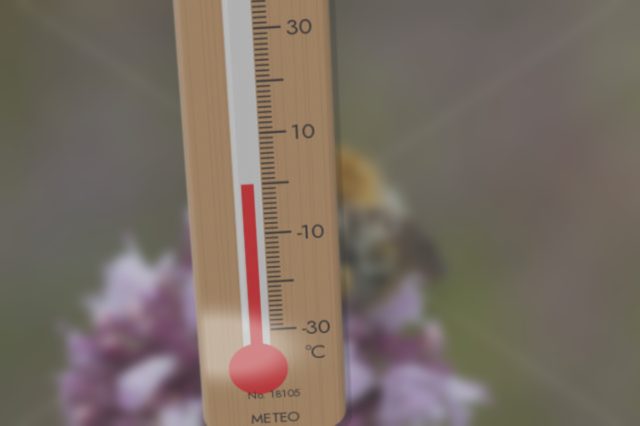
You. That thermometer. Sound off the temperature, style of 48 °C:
0 °C
